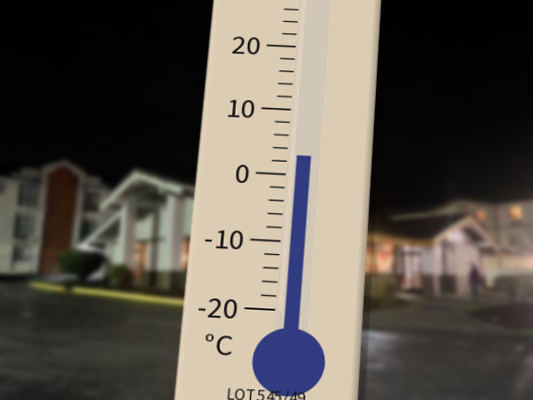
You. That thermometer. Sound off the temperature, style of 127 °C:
3 °C
